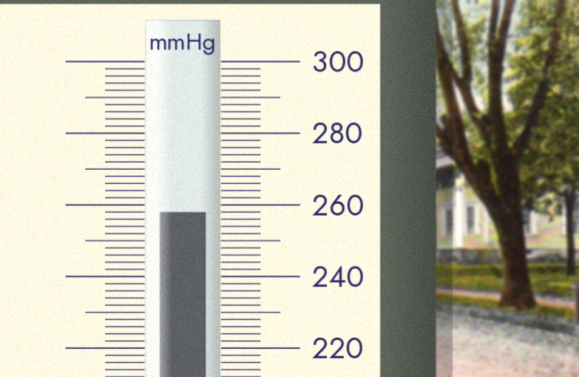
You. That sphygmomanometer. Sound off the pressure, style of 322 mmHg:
258 mmHg
